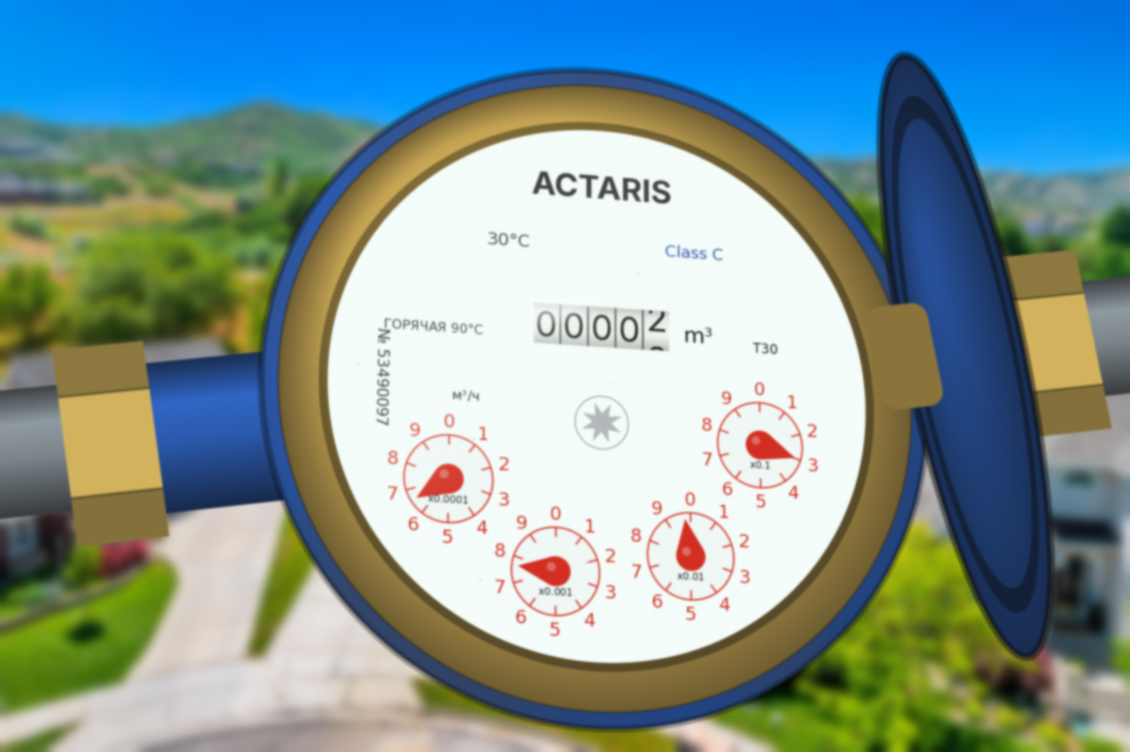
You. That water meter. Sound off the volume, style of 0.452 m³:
2.2976 m³
